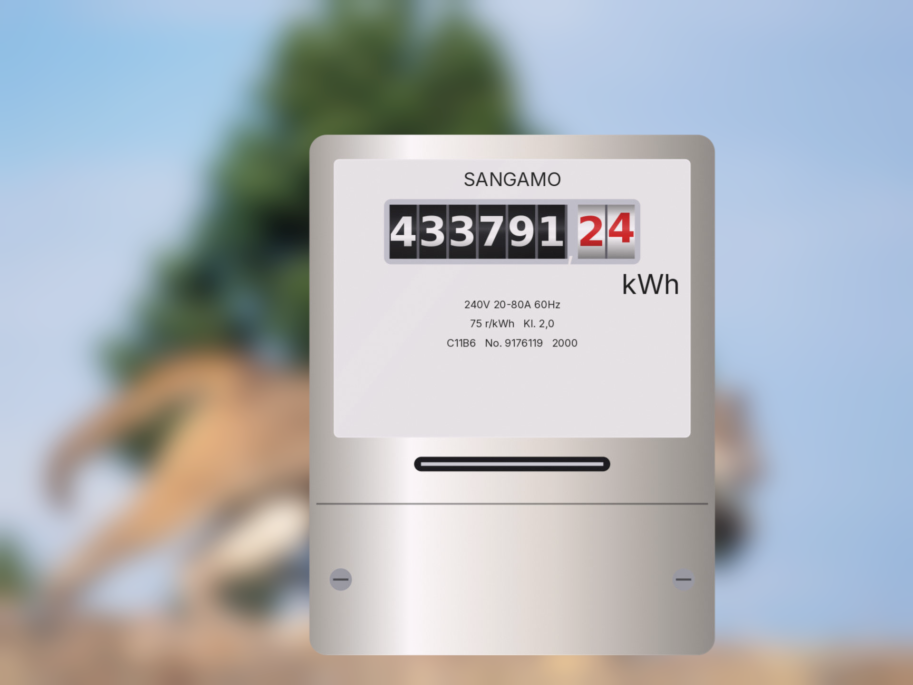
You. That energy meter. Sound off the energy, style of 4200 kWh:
433791.24 kWh
